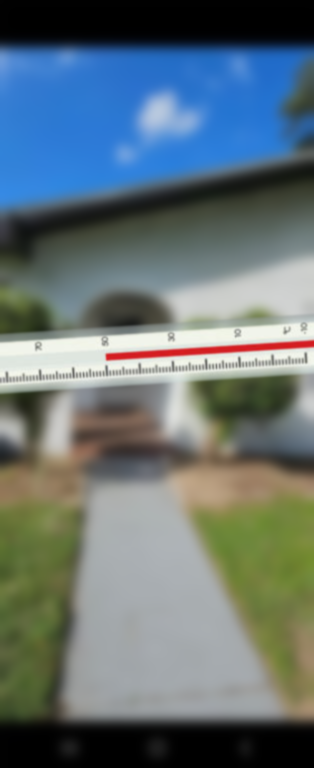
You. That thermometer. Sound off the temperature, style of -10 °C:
50 °C
